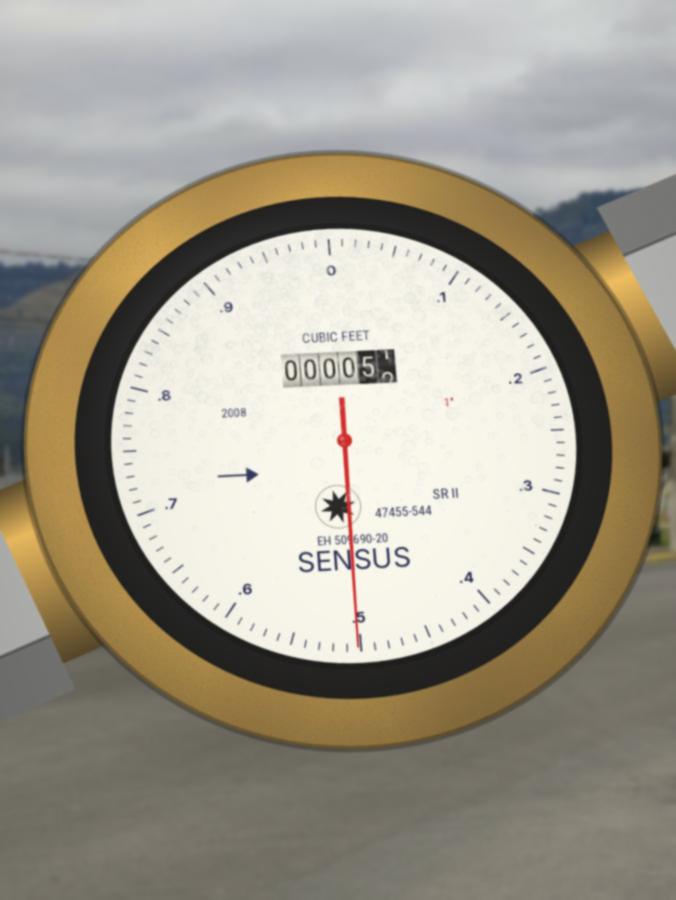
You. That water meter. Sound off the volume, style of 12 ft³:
51.50 ft³
